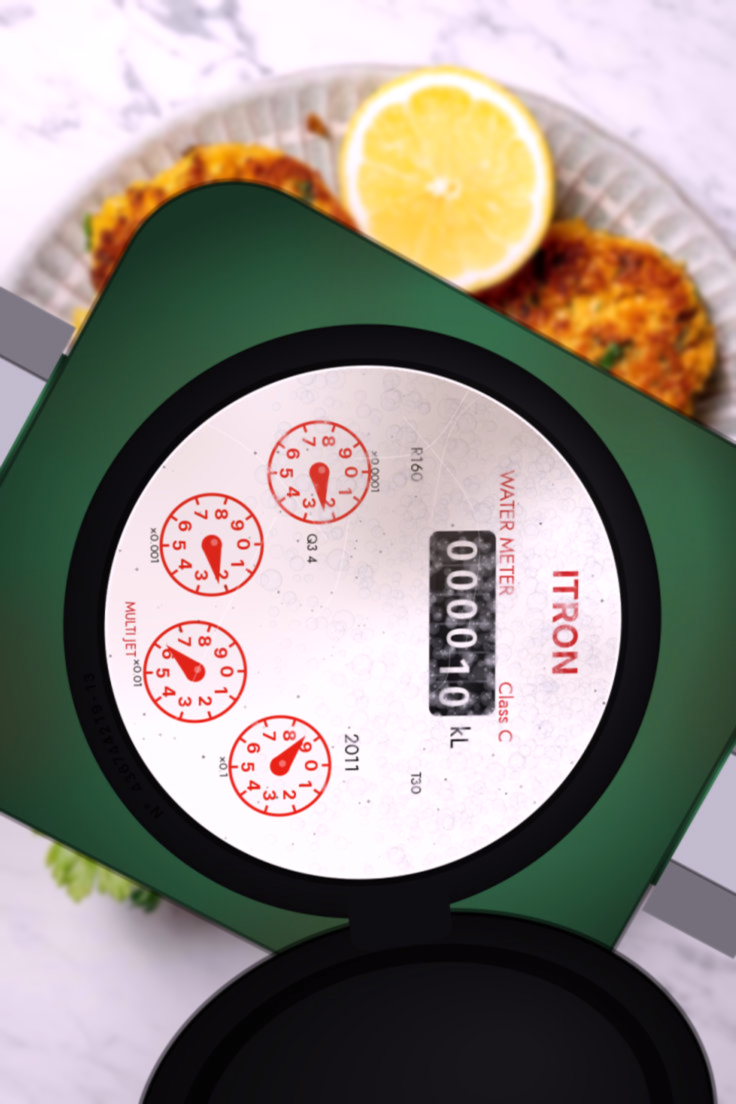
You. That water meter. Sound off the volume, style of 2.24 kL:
9.8622 kL
